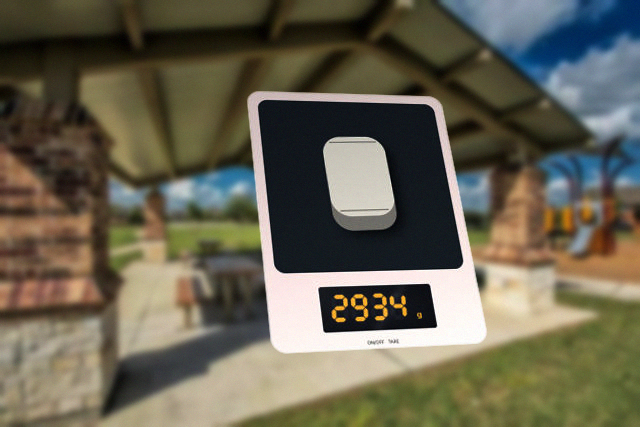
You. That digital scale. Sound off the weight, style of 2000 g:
2934 g
